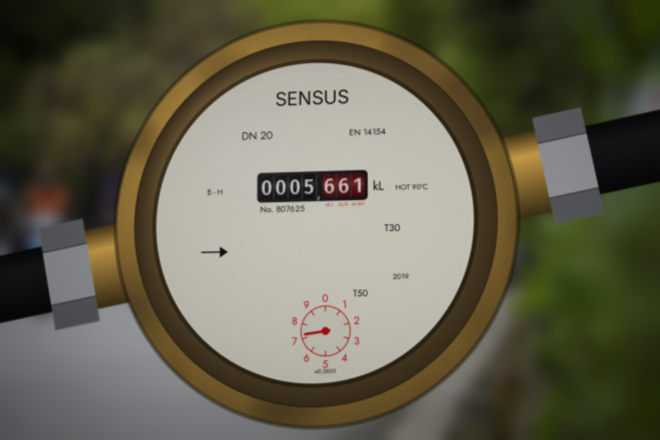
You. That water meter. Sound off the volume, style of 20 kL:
5.6617 kL
